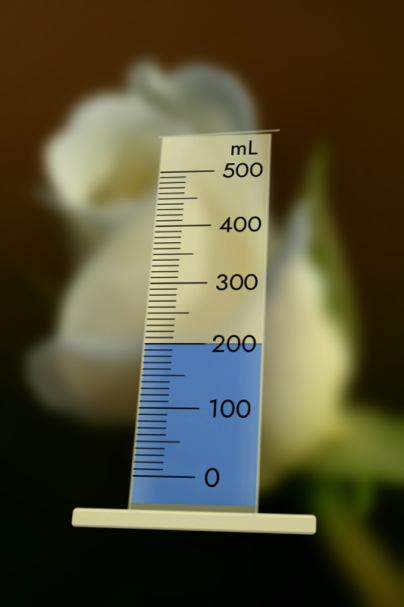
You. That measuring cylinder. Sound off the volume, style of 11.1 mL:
200 mL
